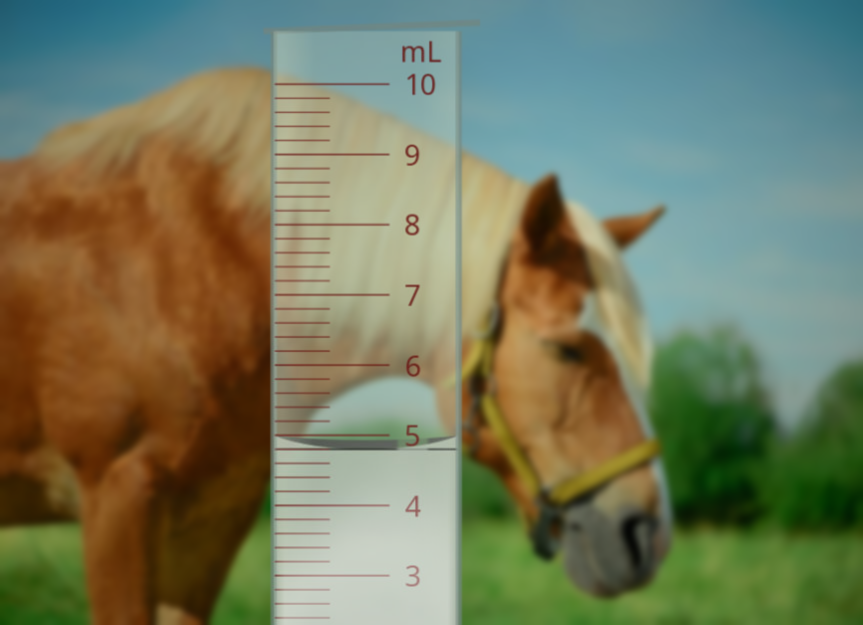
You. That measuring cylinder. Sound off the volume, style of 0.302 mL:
4.8 mL
